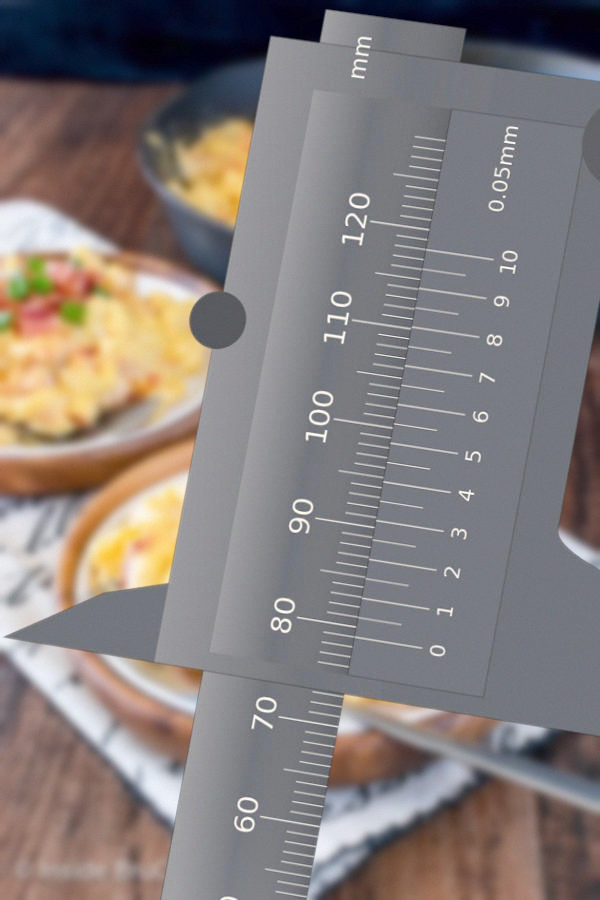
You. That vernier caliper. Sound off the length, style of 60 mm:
79.0 mm
